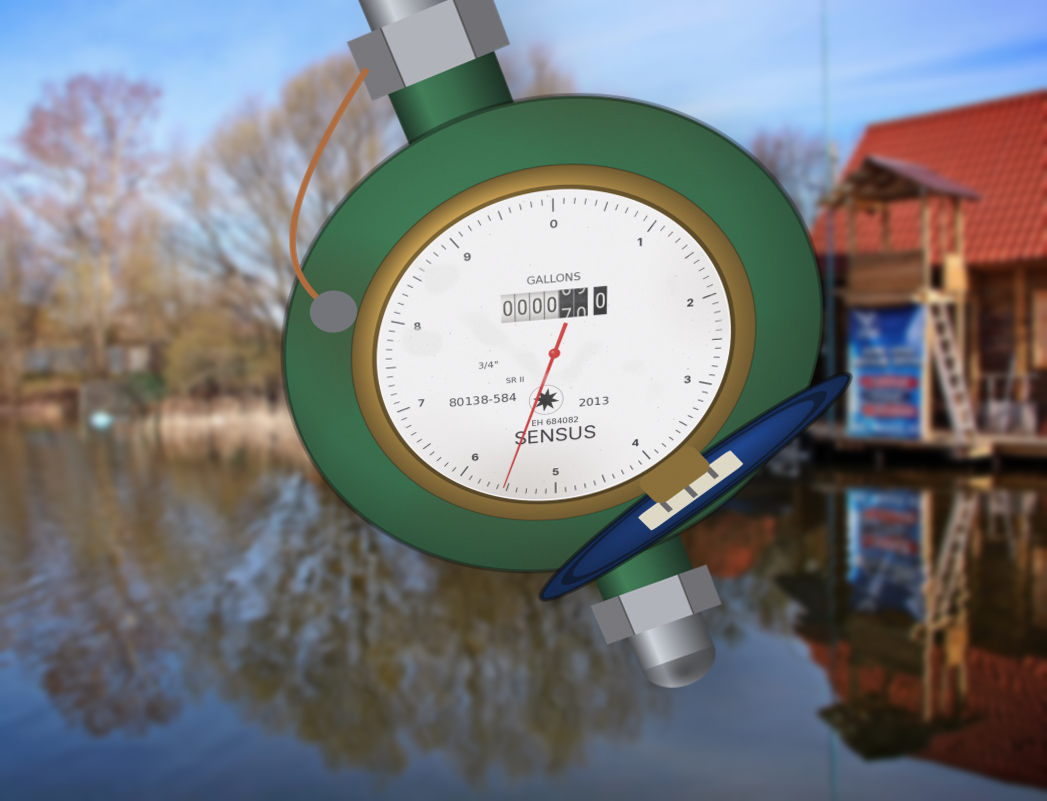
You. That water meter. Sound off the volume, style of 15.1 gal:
695.5 gal
